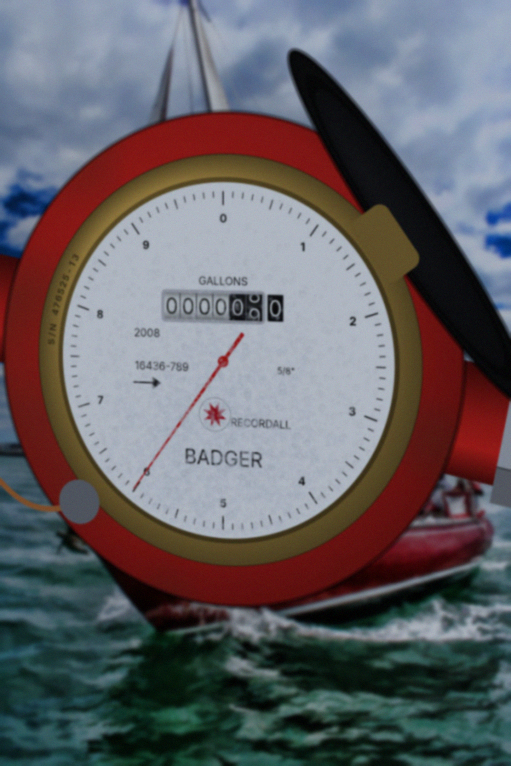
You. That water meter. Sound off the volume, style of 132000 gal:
86.0 gal
